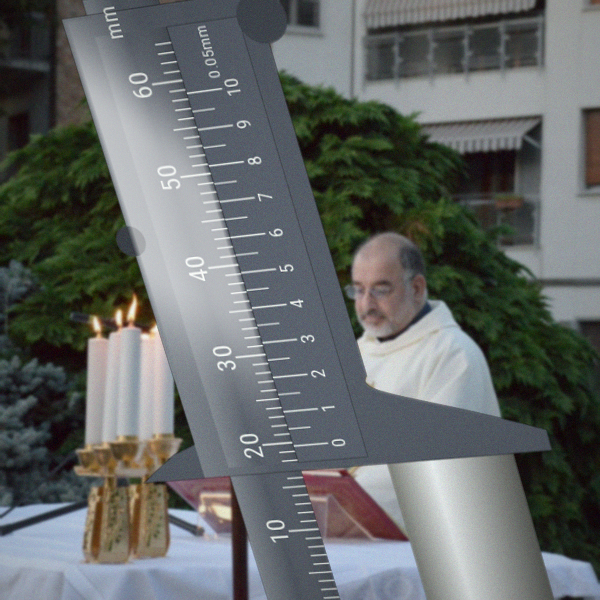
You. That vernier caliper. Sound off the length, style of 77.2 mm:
19.6 mm
